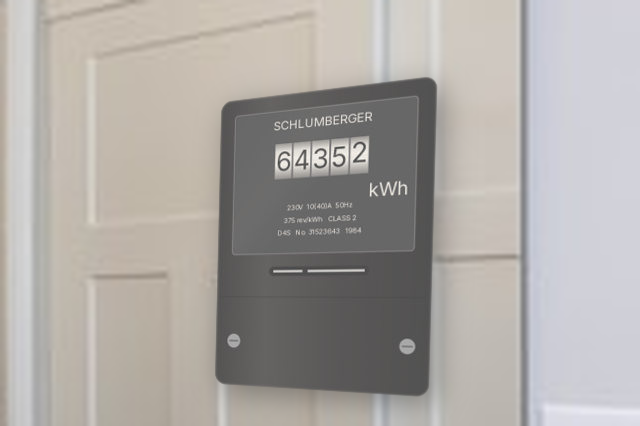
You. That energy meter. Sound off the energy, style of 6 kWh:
64352 kWh
